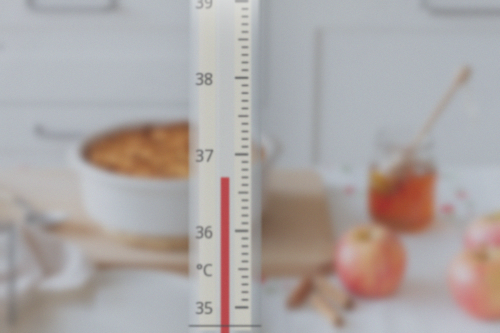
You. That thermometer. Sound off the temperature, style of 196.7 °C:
36.7 °C
